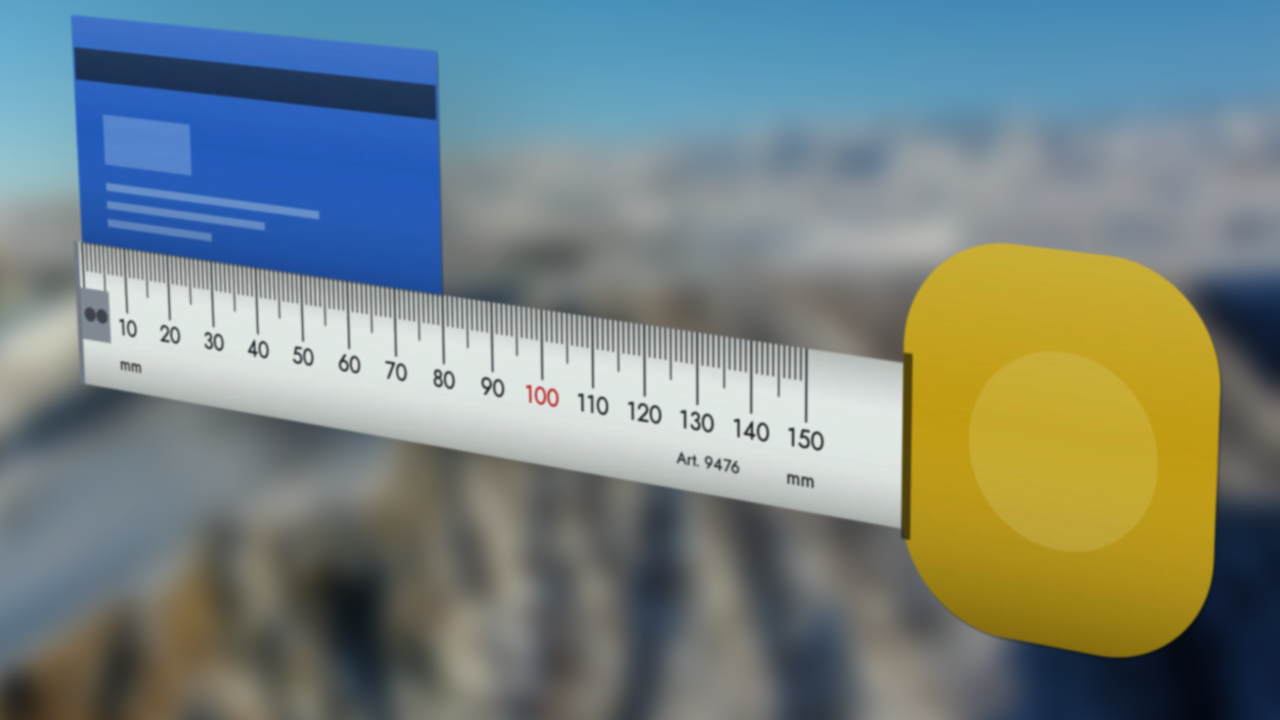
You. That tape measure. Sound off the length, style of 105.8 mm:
80 mm
